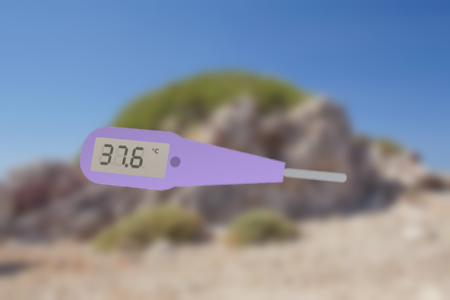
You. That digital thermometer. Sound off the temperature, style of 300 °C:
37.6 °C
